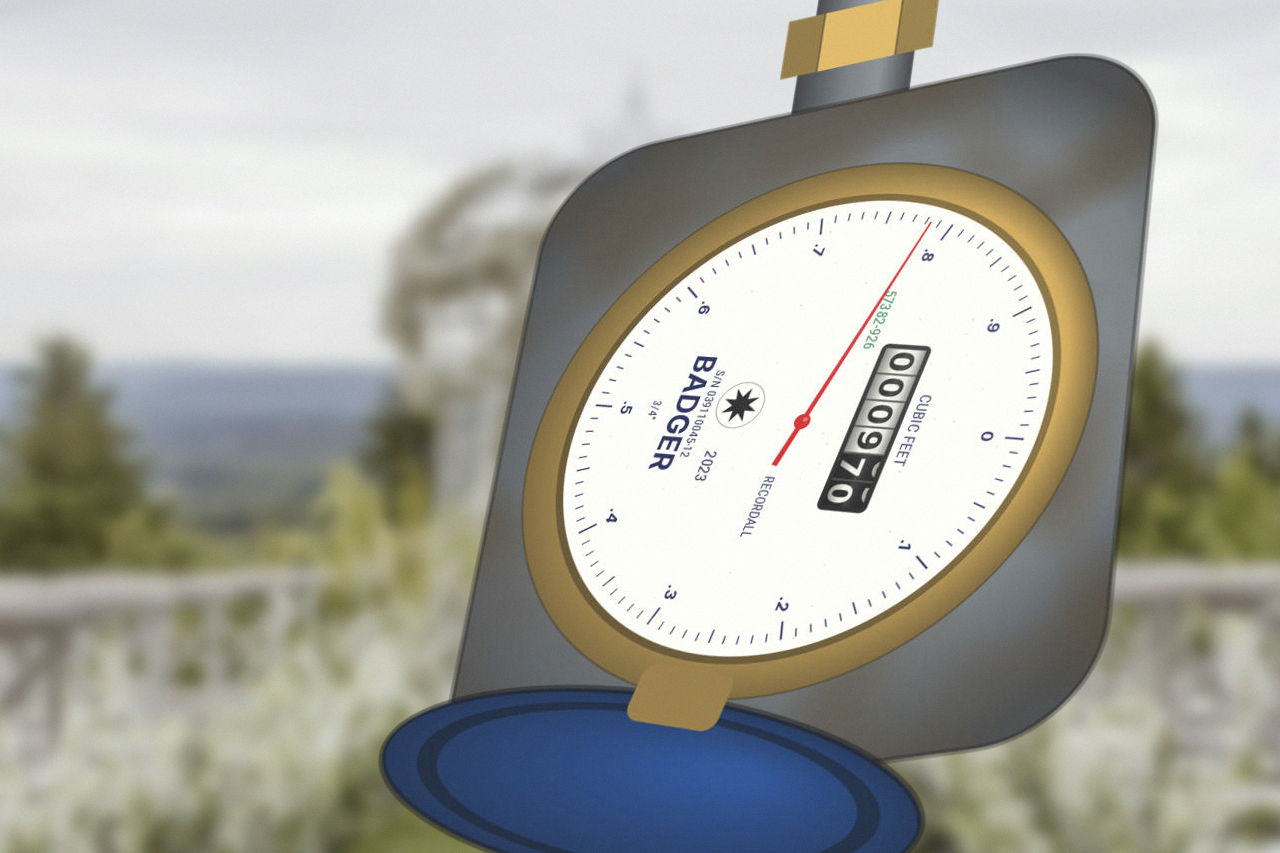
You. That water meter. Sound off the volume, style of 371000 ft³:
969.78 ft³
